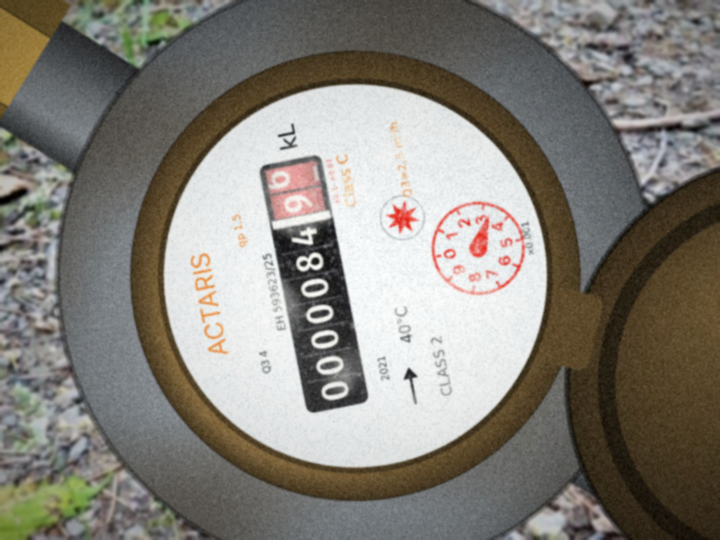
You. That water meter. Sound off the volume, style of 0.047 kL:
84.963 kL
